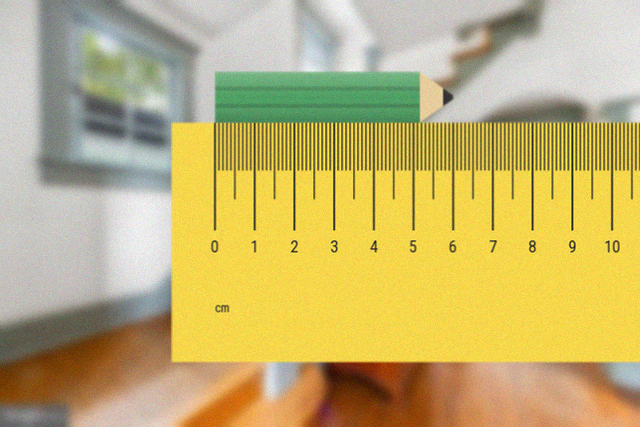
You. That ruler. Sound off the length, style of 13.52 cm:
6 cm
